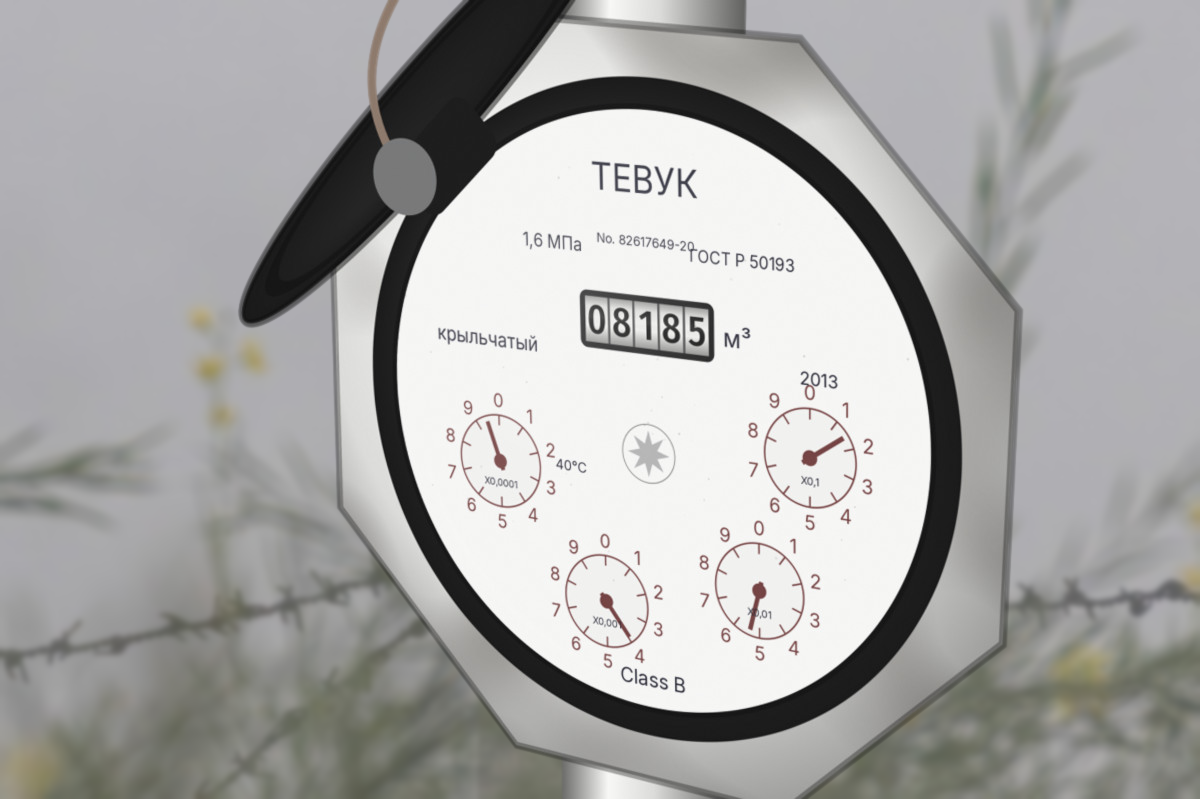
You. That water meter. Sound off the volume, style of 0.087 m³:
8185.1539 m³
